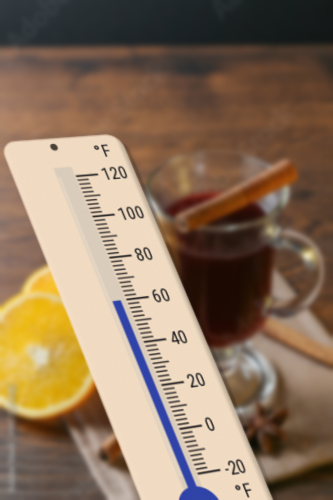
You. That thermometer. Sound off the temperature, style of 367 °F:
60 °F
